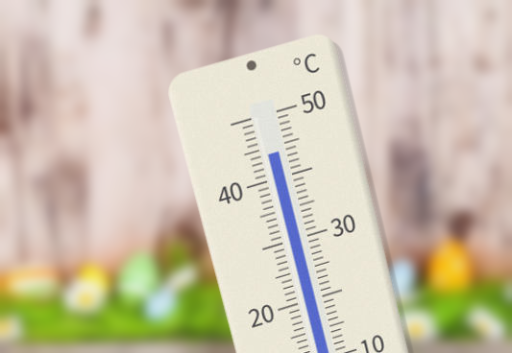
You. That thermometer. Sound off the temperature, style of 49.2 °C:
44 °C
